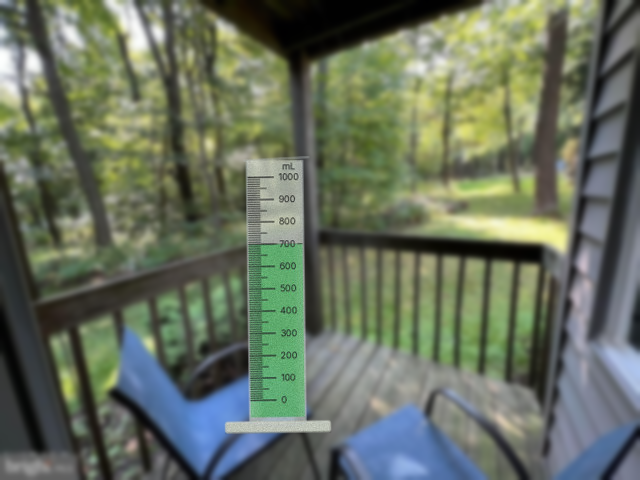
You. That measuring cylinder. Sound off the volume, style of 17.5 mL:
700 mL
